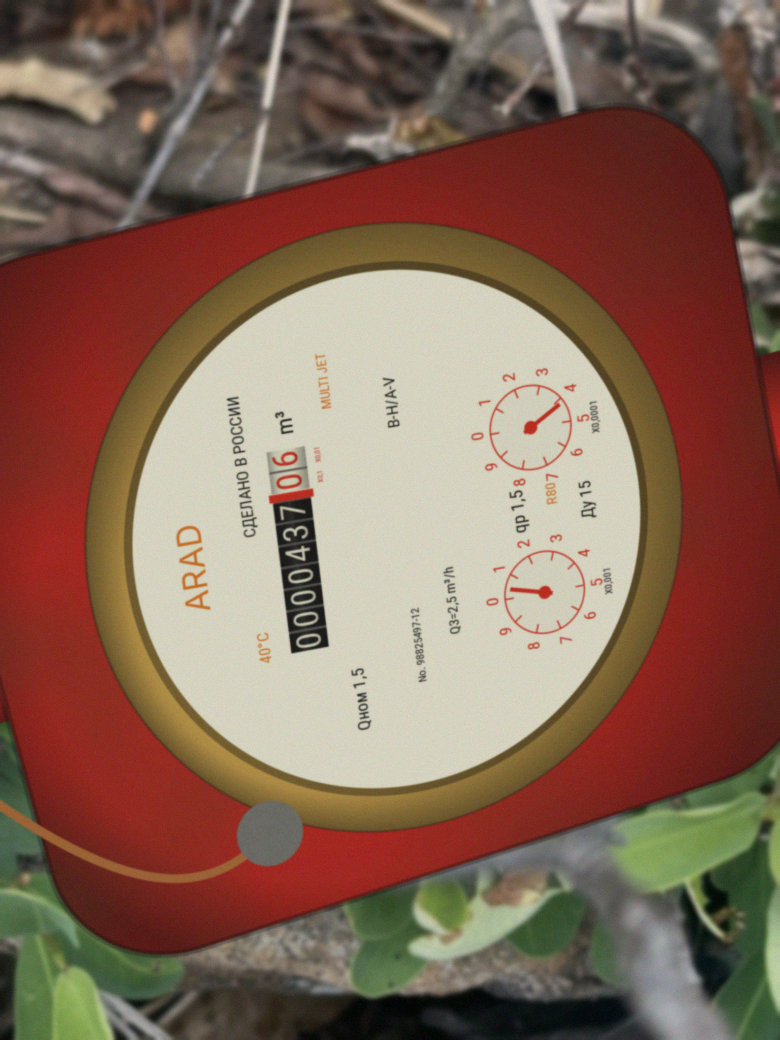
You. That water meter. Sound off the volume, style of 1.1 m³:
437.0604 m³
